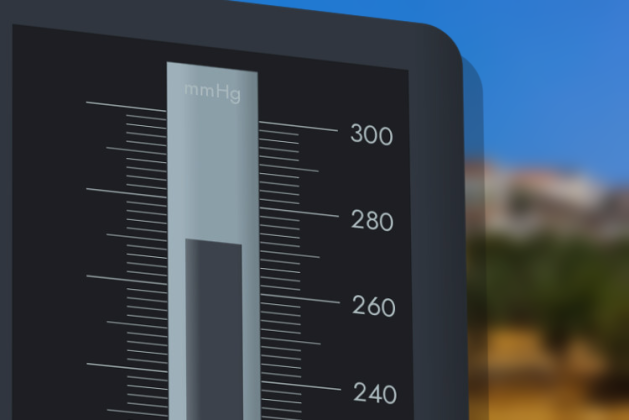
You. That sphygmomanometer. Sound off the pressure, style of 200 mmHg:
271 mmHg
